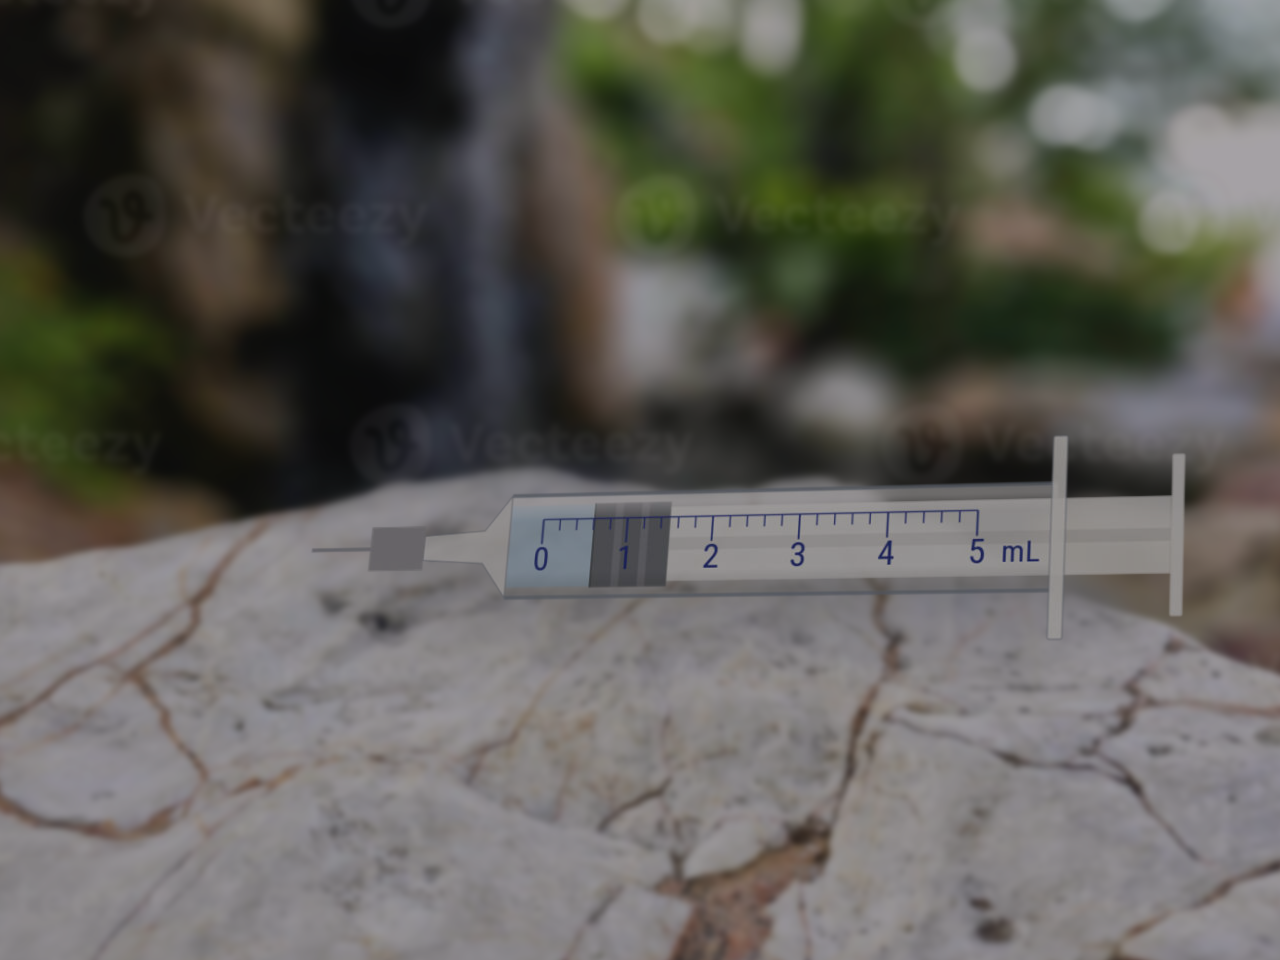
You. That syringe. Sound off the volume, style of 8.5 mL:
0.6 mL
